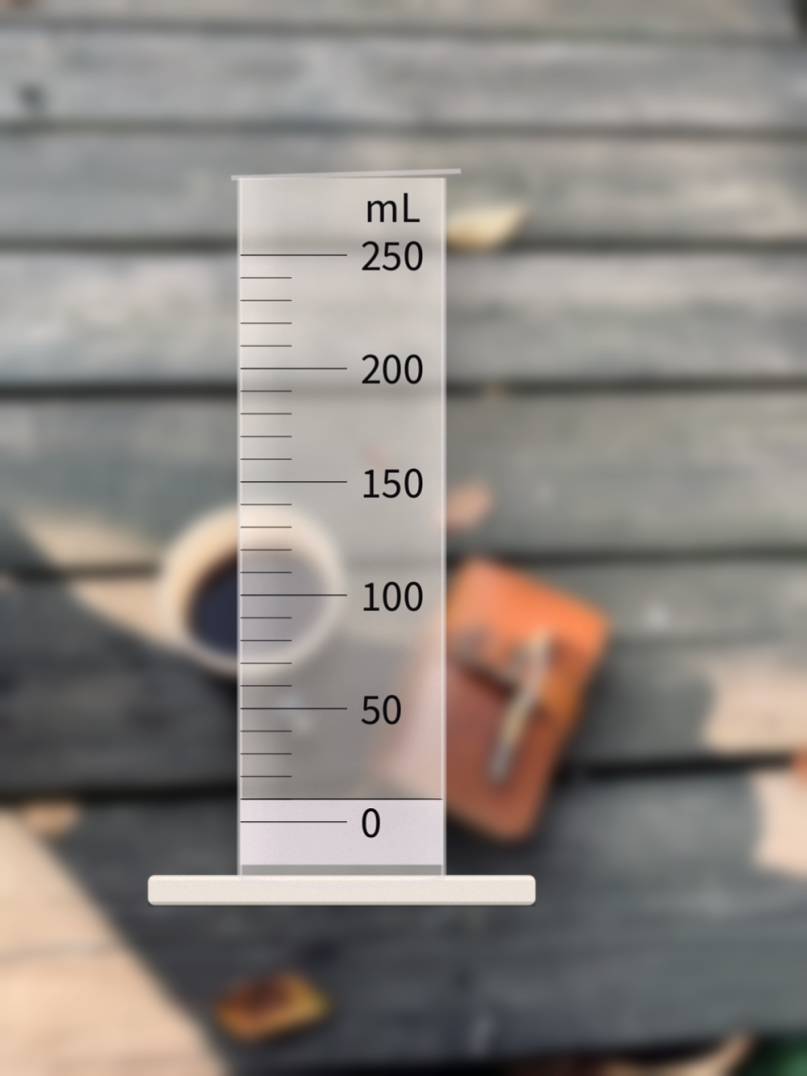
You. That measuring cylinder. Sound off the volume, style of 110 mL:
10 mL
